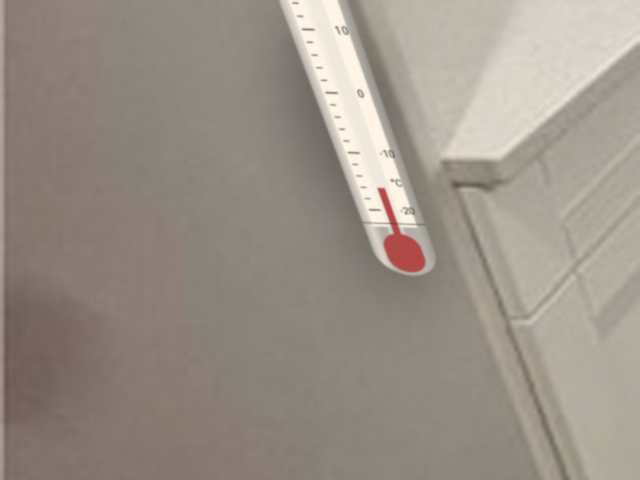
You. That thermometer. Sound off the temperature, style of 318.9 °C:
-16 °C
